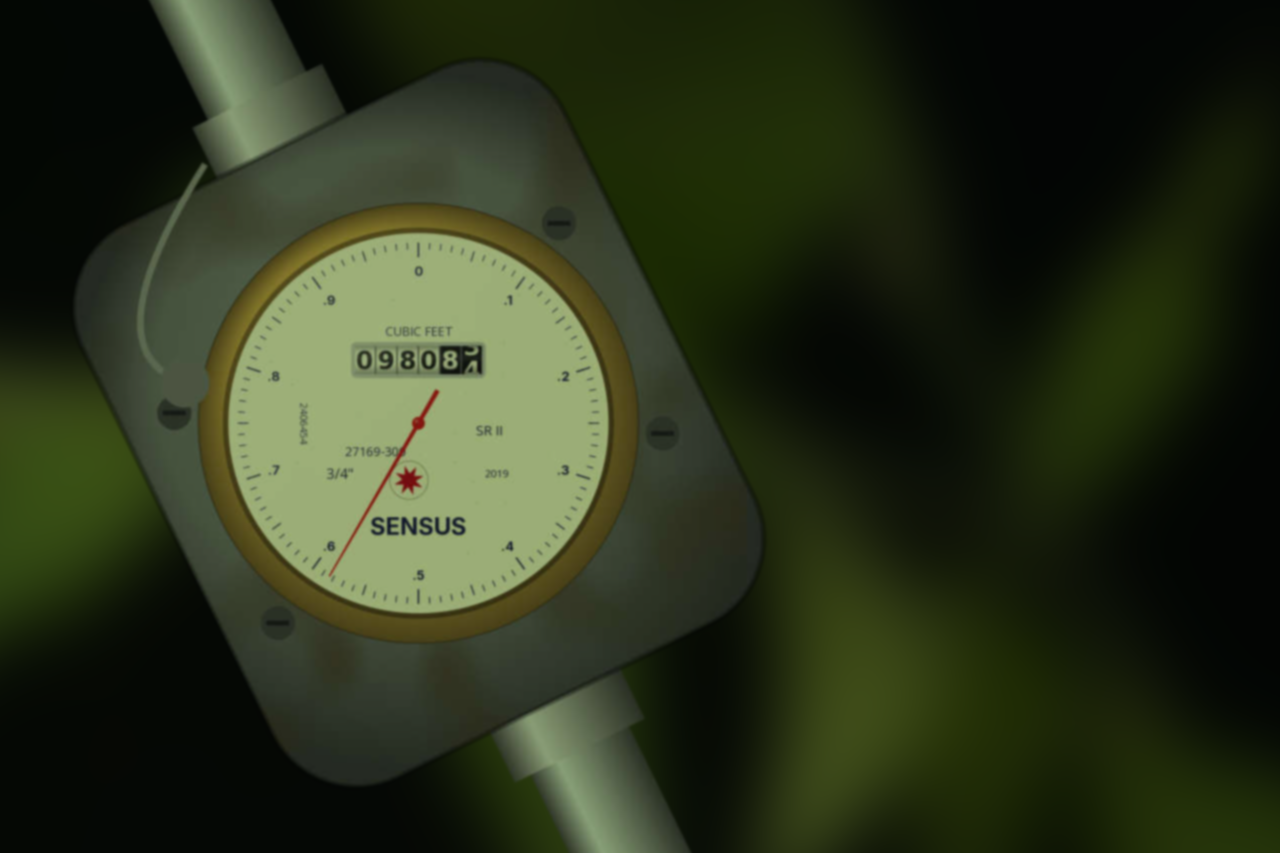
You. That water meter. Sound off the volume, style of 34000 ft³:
98083.58 ft³
